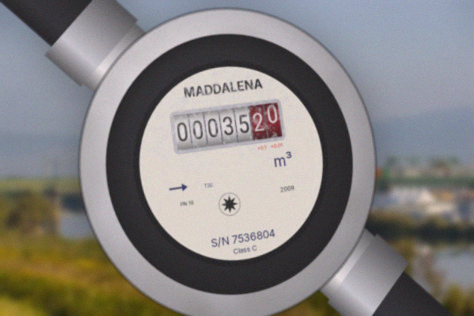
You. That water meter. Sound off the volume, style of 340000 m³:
35.20 m³
